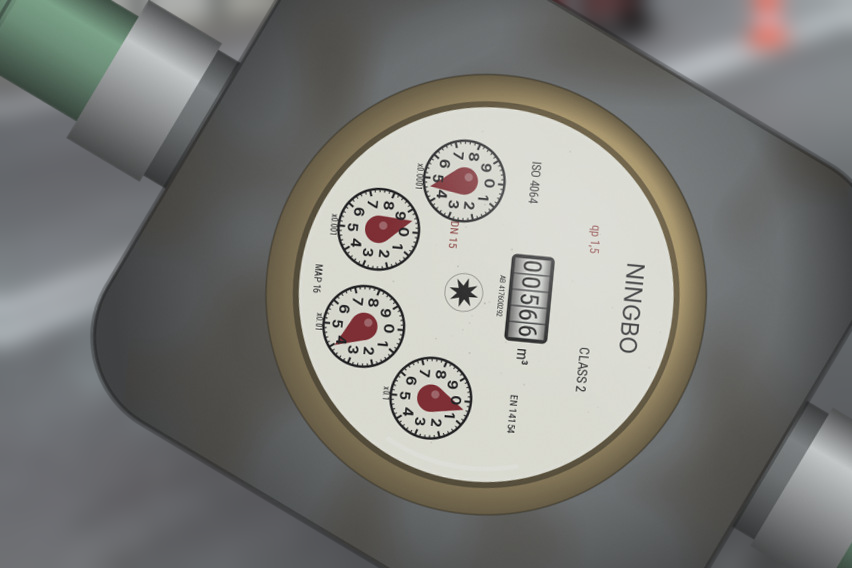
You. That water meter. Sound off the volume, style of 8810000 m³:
566.0394 m³
